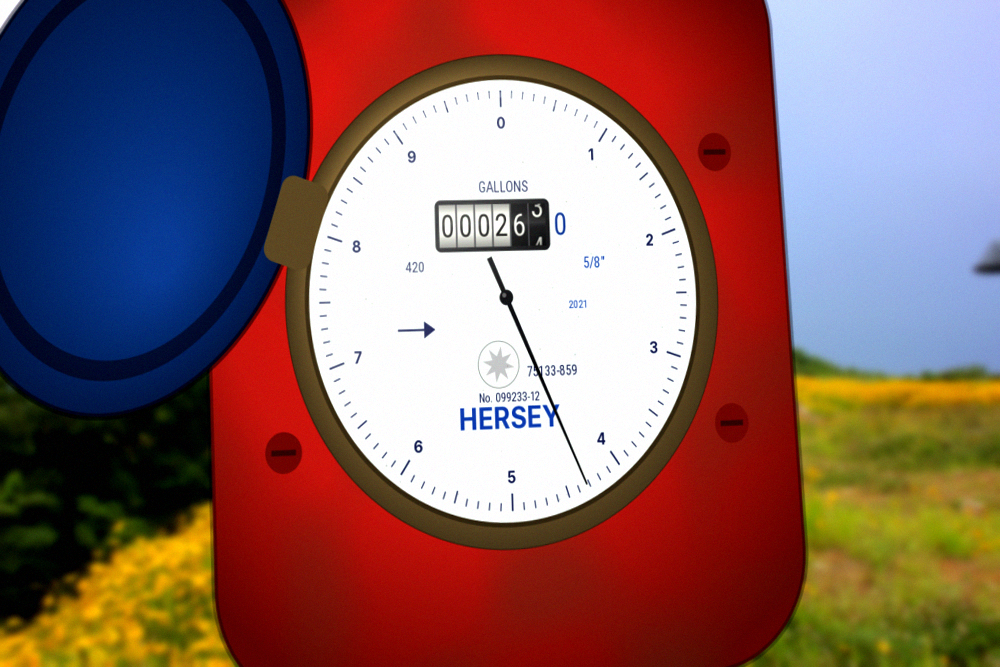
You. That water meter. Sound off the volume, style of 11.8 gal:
2634.3 gal
